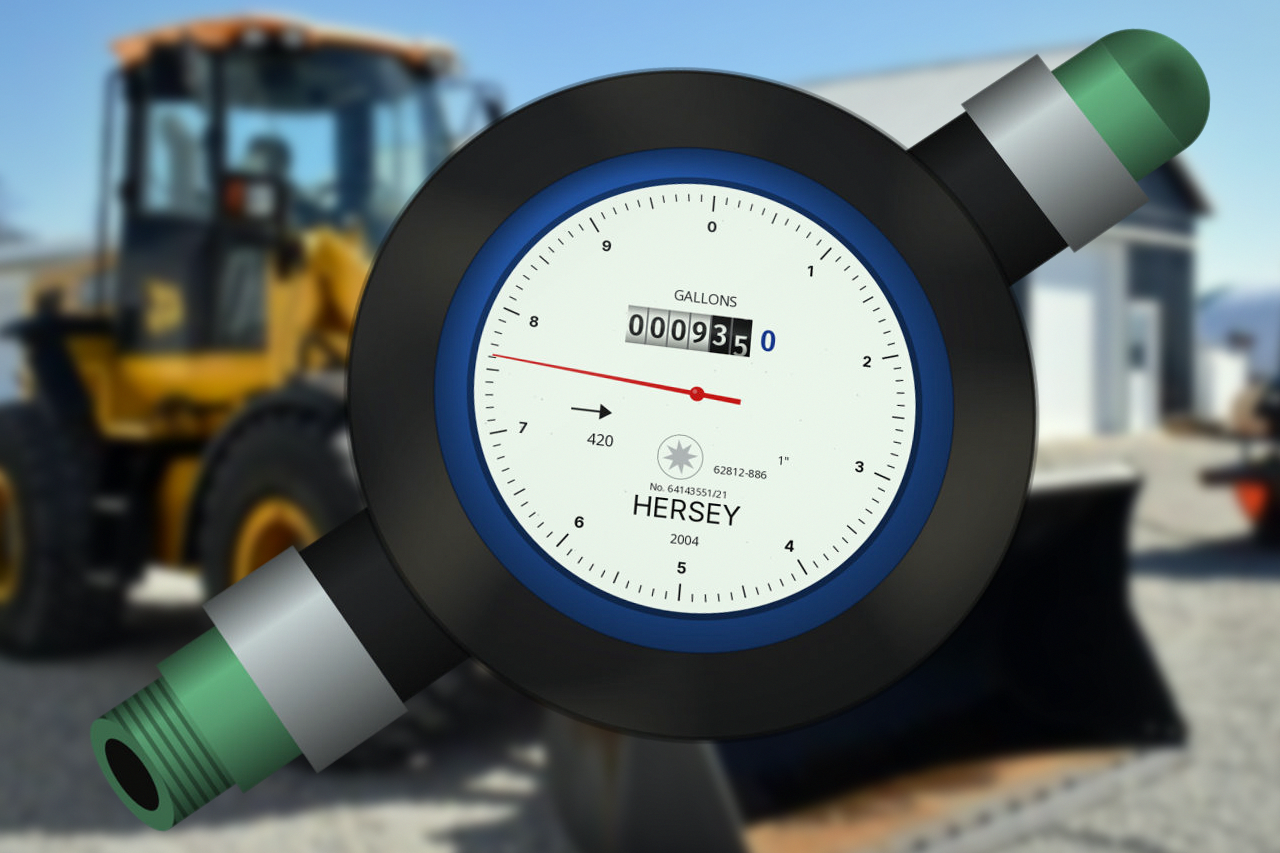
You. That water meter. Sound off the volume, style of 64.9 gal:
9347.6 gal
